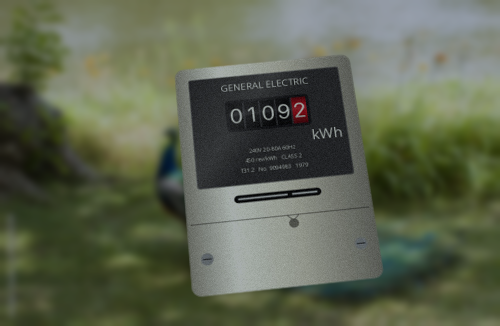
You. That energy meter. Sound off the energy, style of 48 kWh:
109.2 kWh
